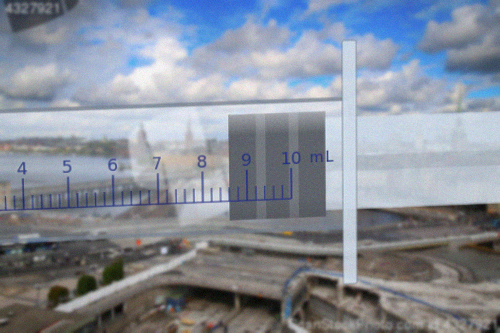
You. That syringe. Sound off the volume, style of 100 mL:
8.6 mL
